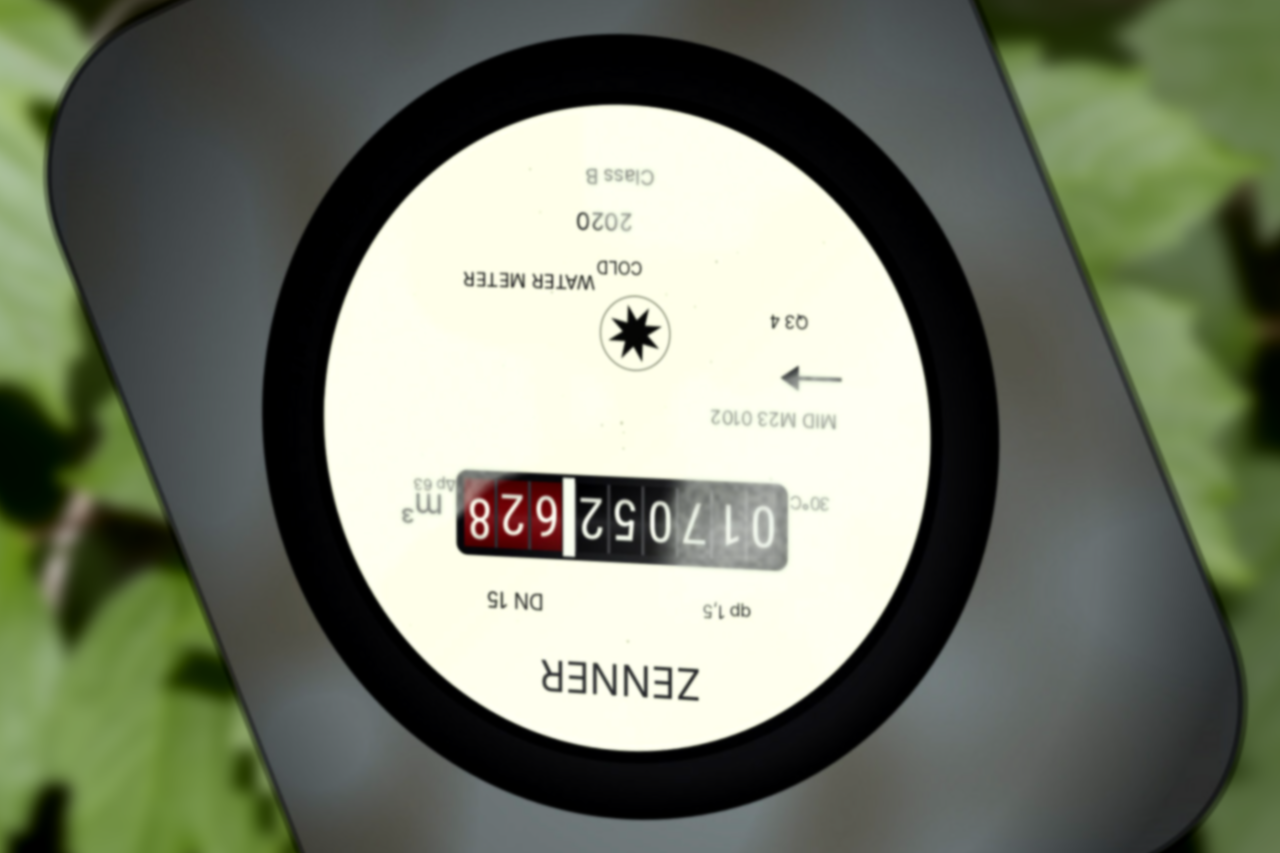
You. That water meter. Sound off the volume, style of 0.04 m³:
17052.628 m³
